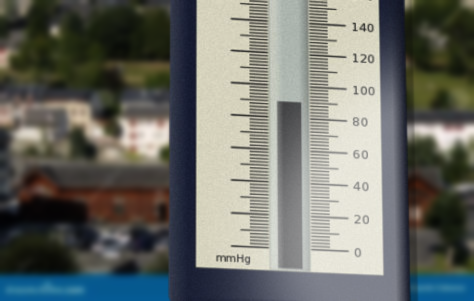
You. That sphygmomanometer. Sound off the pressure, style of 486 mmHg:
90 mmHg
